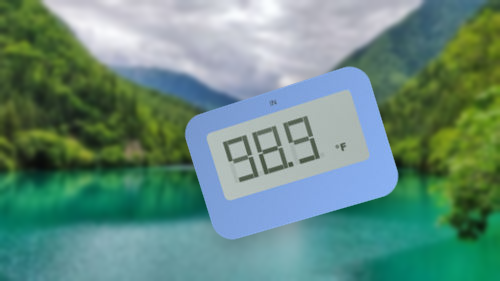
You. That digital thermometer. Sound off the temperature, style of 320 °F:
98.9 °F
